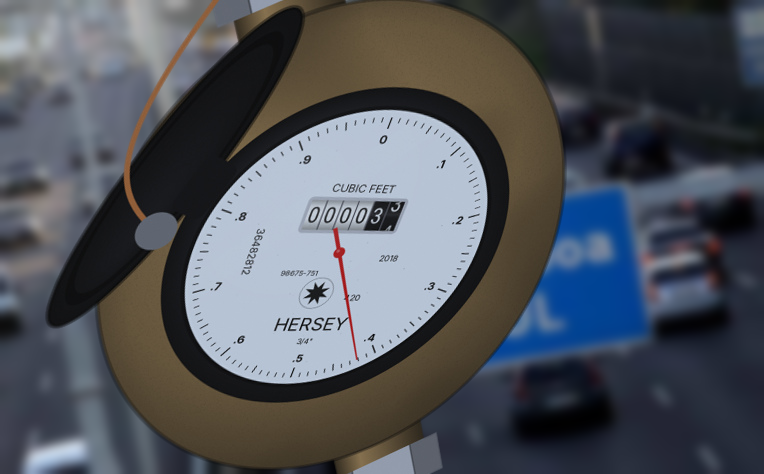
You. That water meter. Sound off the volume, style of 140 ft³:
33.42 ft³
